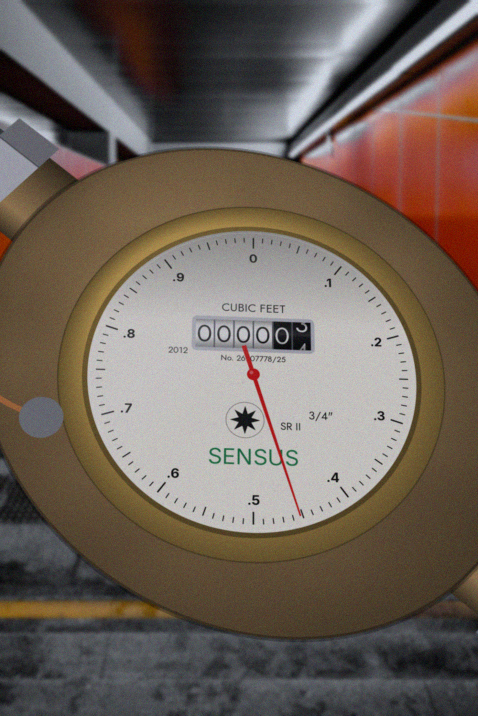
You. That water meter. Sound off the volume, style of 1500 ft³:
3.45 ft³
